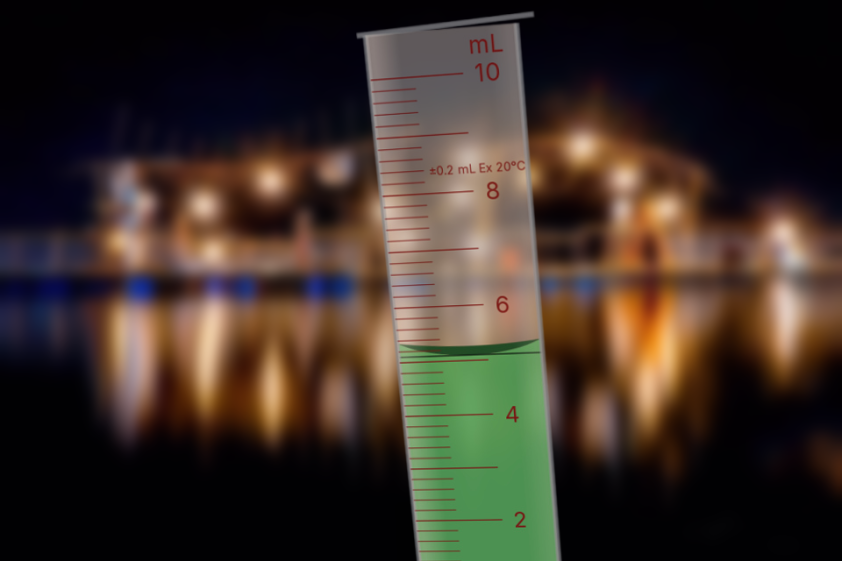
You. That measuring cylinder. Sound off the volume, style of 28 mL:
5.1 mL
